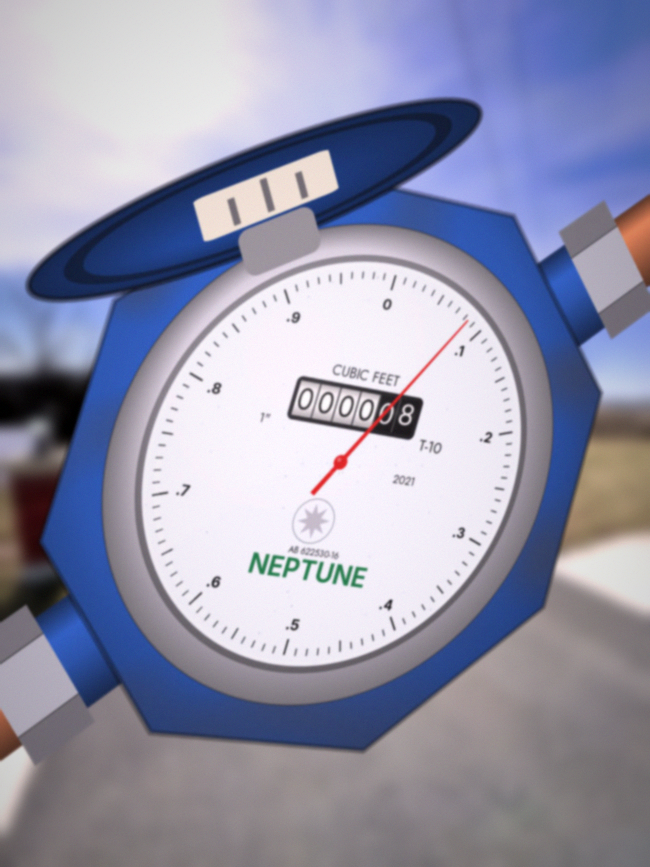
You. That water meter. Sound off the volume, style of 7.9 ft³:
8.08 ft³
